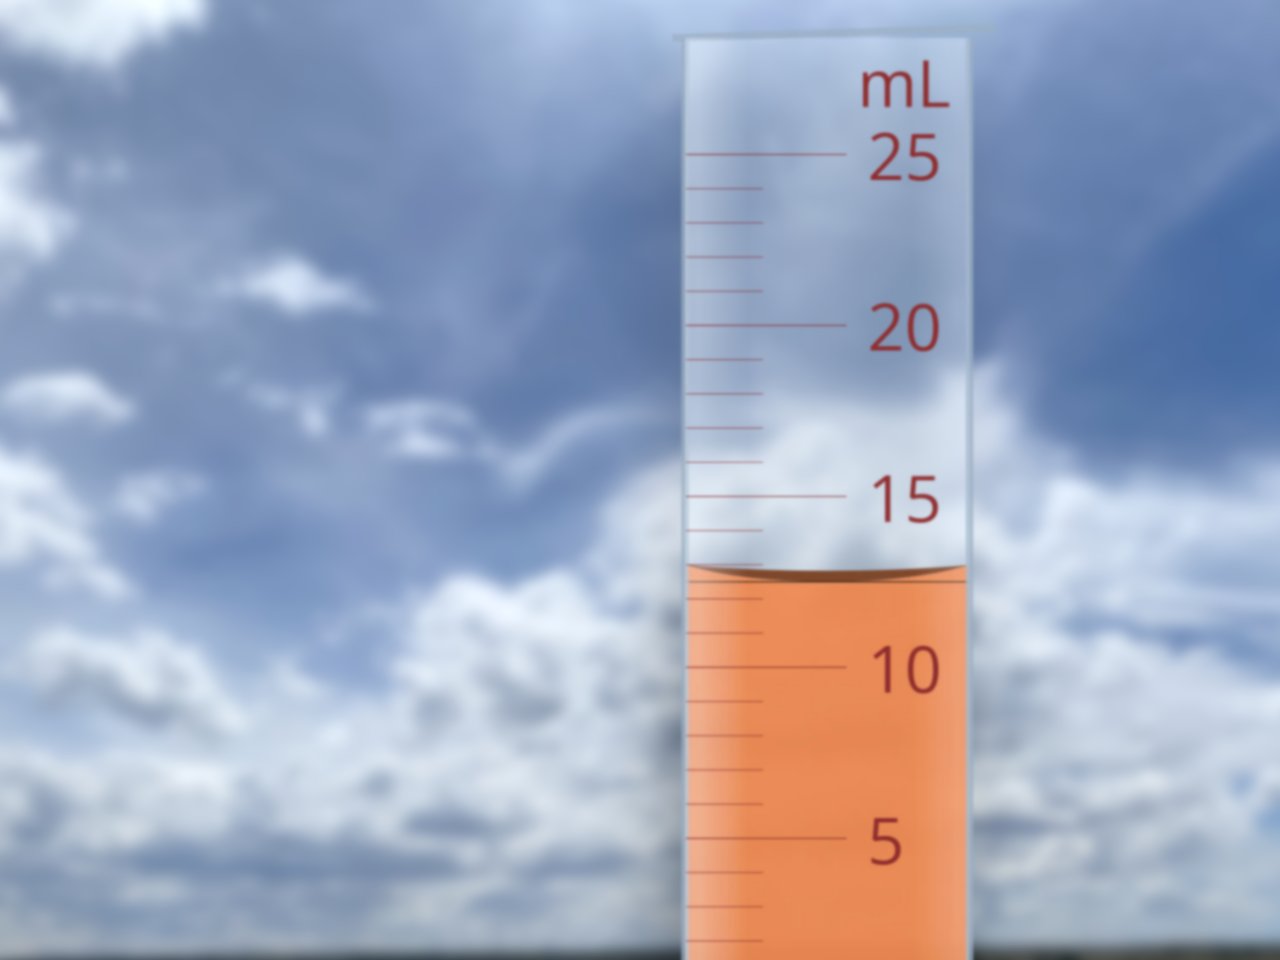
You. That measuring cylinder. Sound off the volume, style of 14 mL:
12.5 mL
